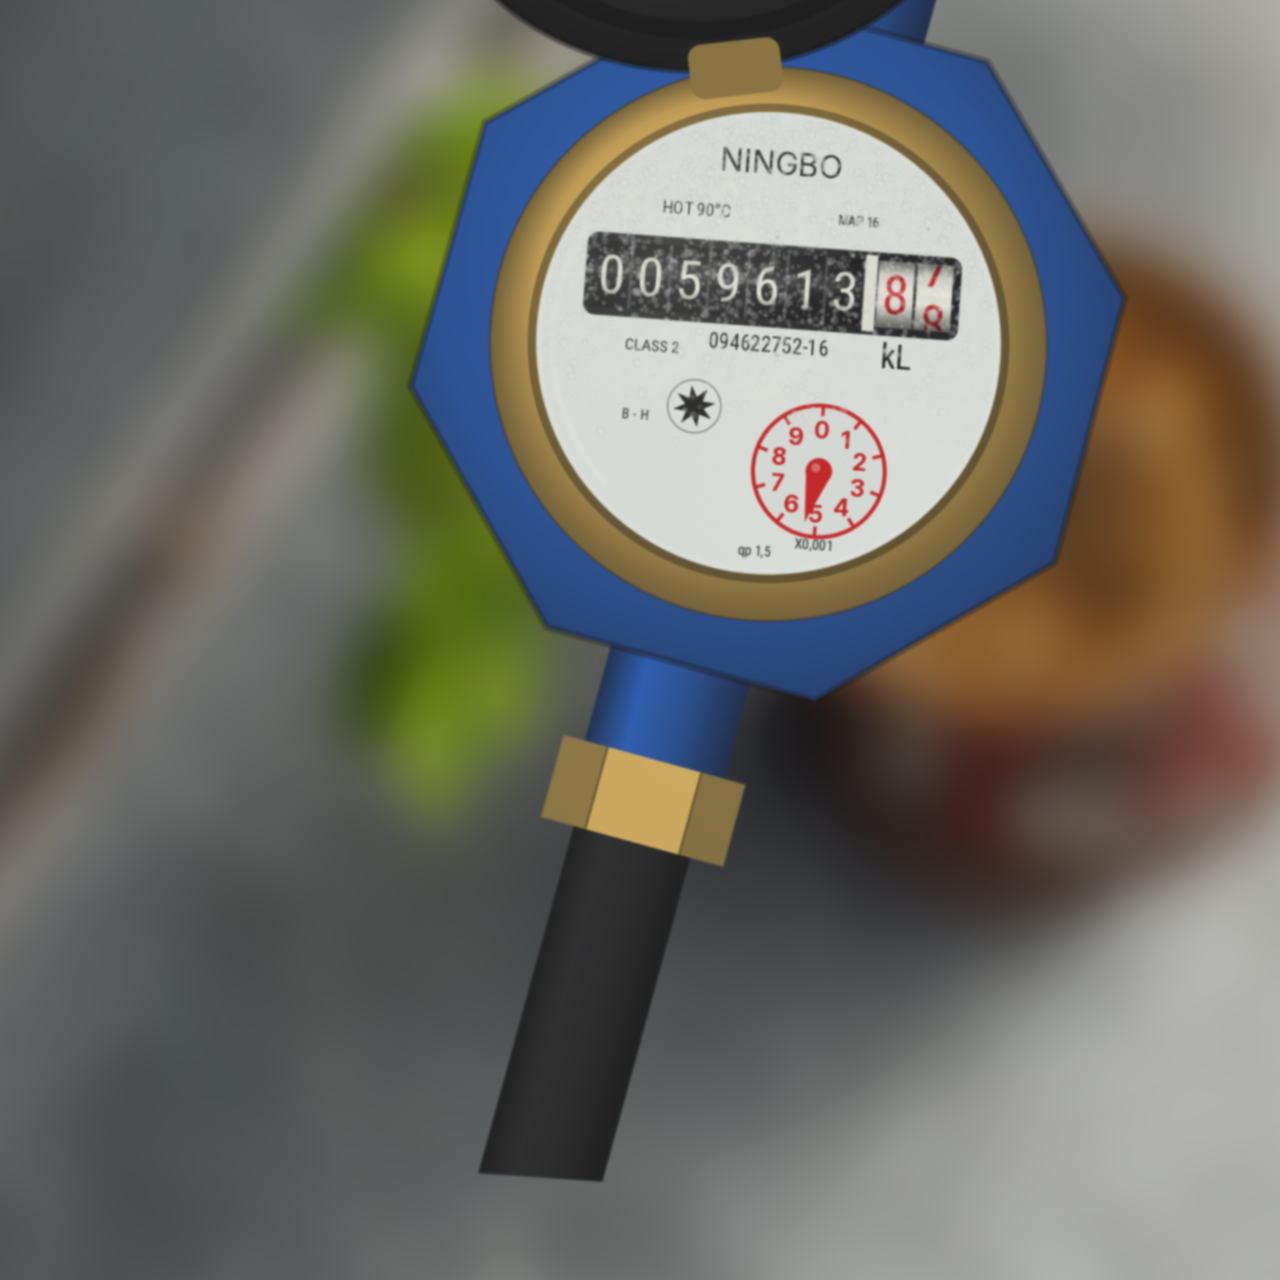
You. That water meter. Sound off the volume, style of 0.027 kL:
59613.875 kL
